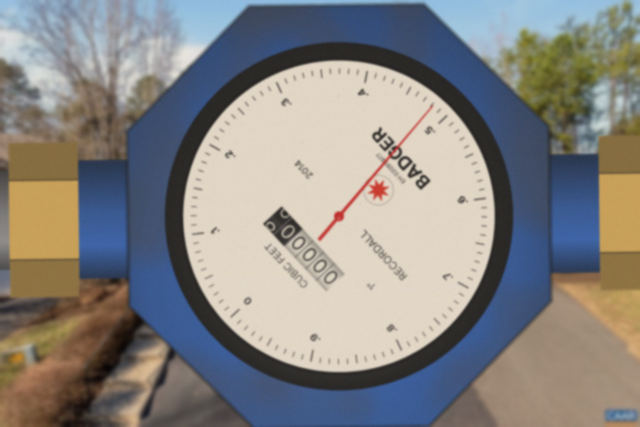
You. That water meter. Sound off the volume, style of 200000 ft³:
8.48 ft³
